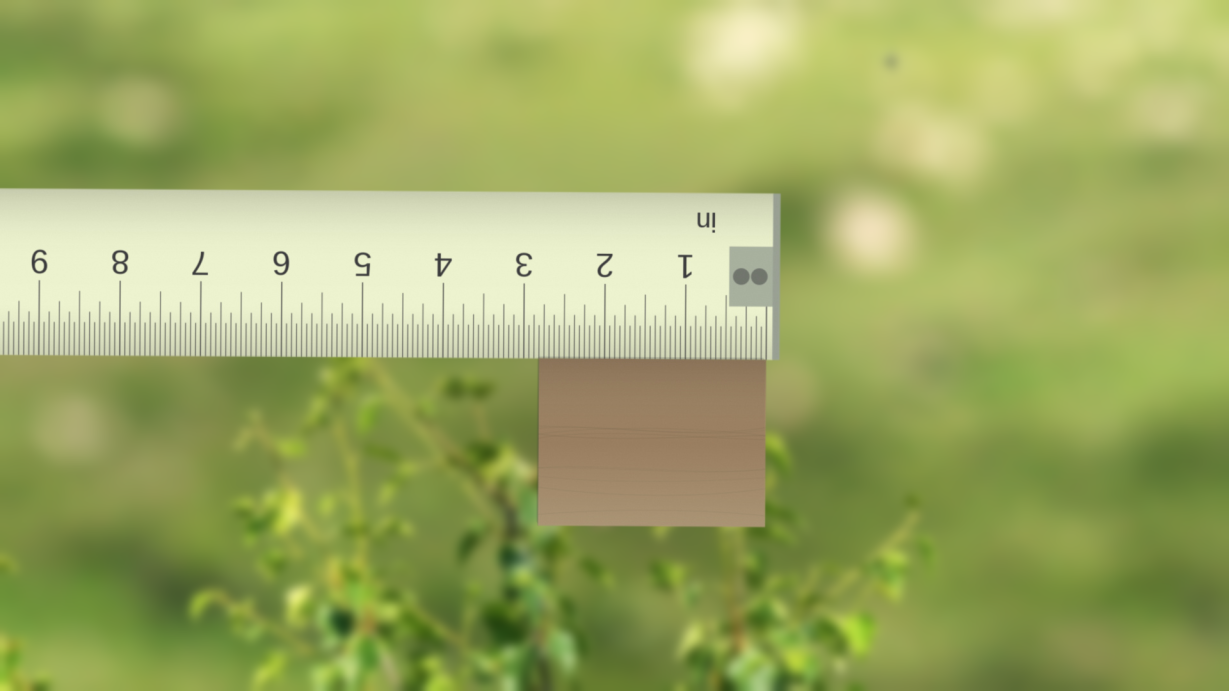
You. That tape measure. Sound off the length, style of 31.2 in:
2.8125 in
